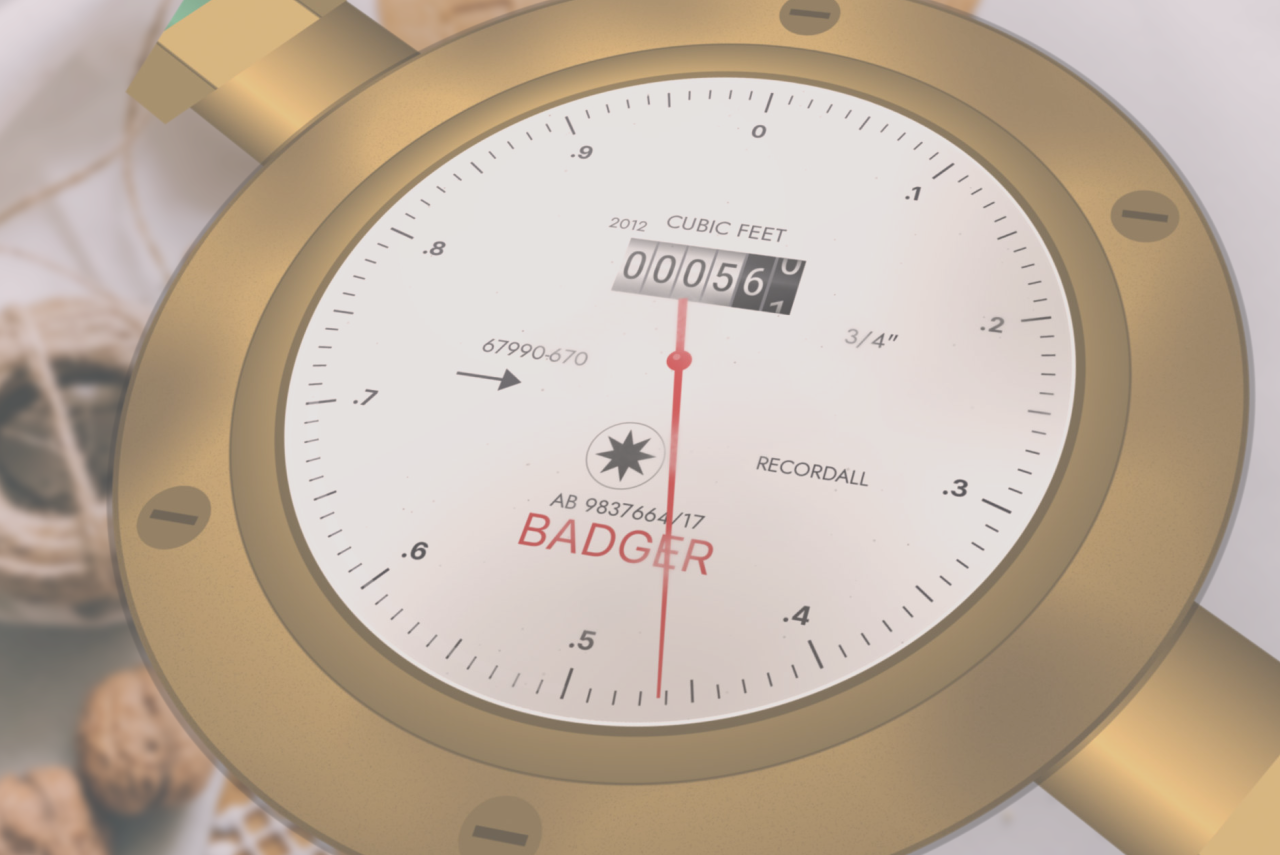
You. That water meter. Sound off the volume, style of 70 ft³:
560.46 ft³
